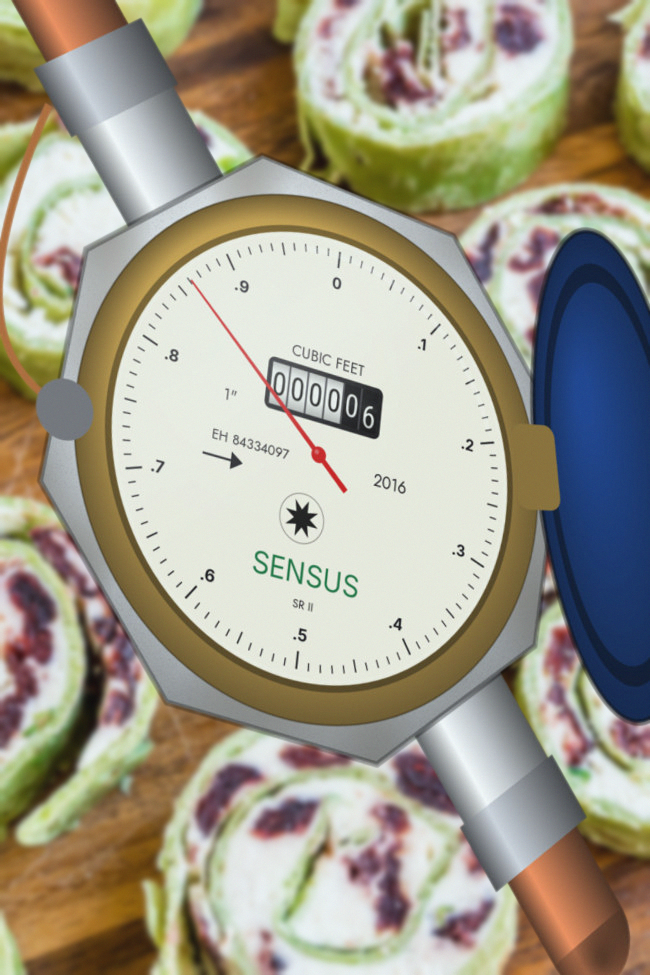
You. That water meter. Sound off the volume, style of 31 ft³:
5.86 ft³
